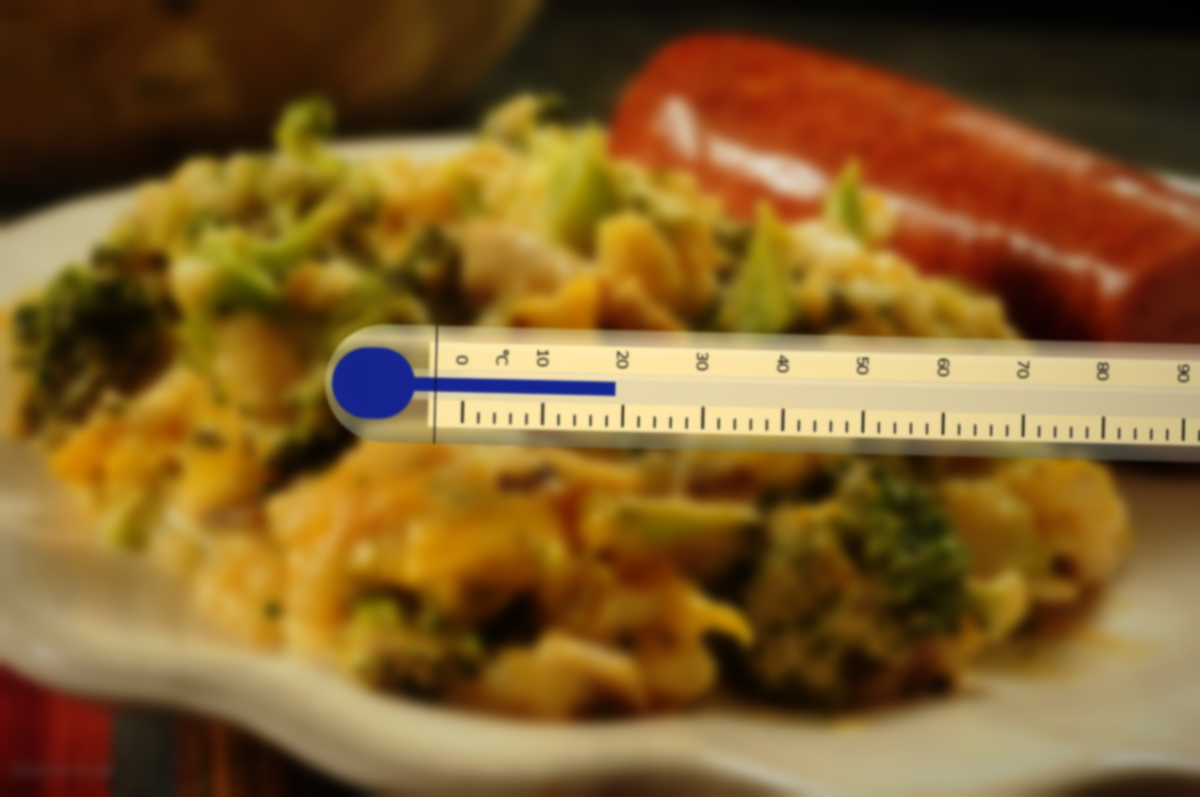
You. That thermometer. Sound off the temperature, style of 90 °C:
19 °C
